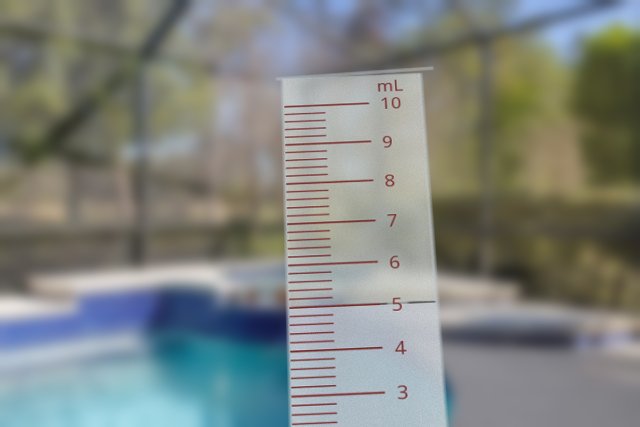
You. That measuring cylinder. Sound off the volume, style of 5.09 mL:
5 mL
